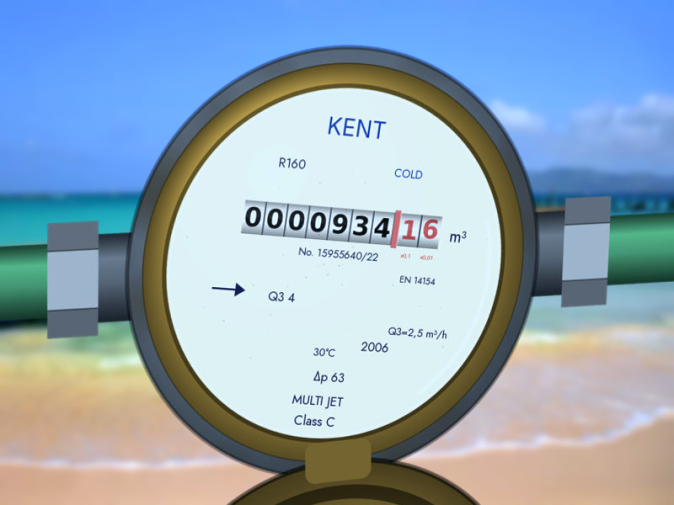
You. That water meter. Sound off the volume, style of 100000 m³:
934.16 m³
